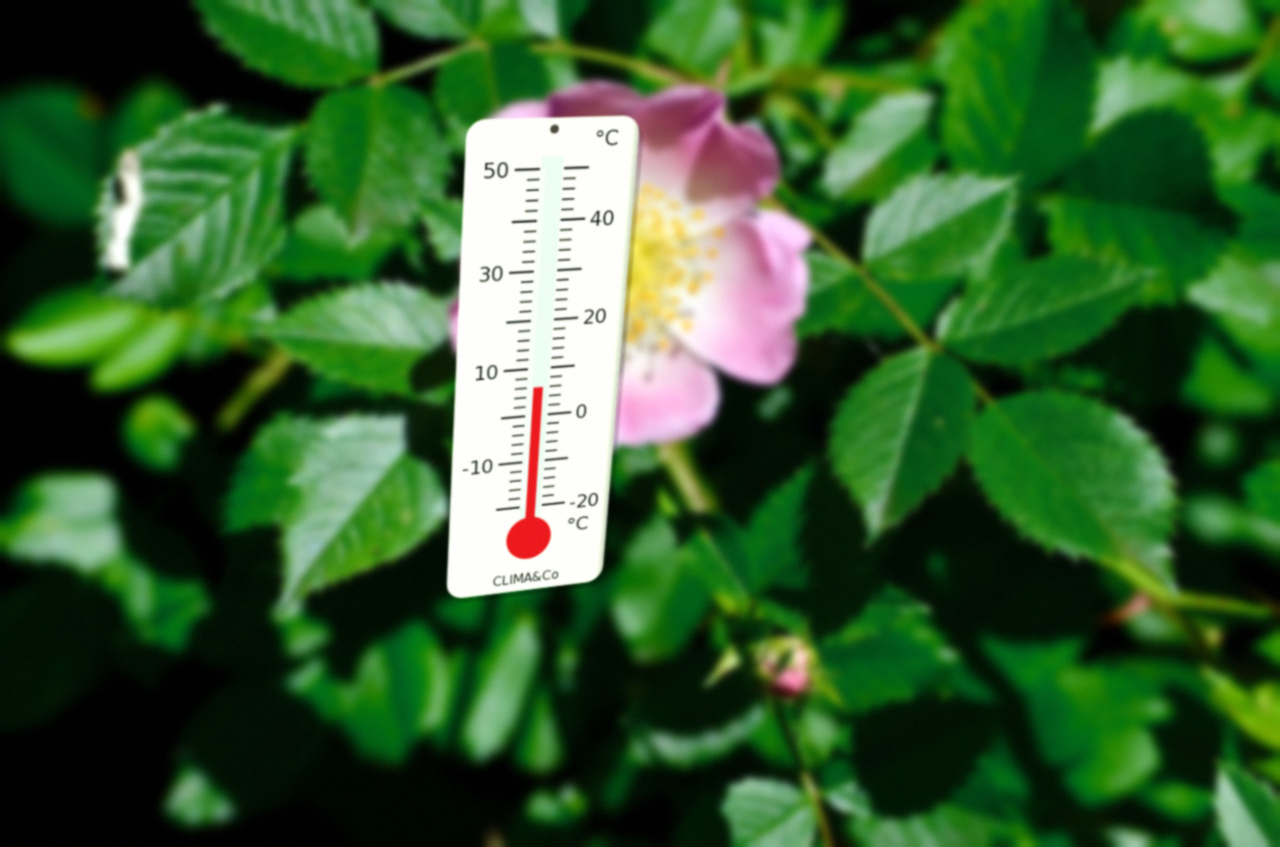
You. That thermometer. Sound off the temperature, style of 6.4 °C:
6 °C
